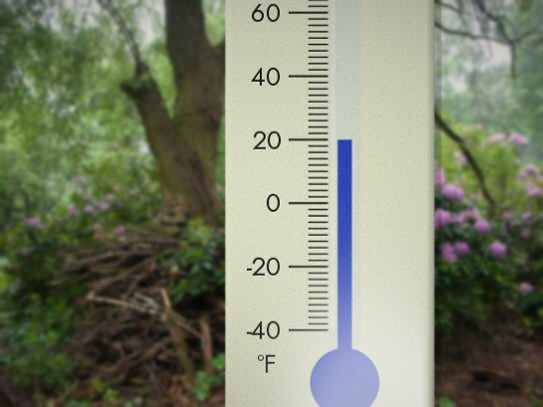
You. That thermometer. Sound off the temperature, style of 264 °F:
20 °F
